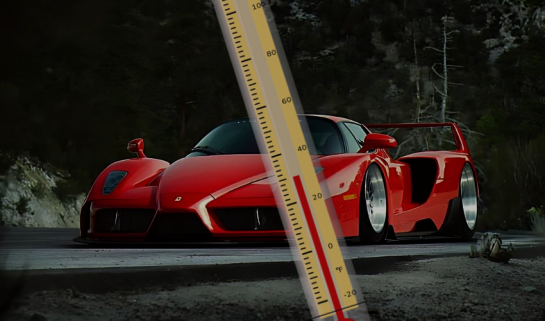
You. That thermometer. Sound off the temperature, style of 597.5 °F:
30 °F
